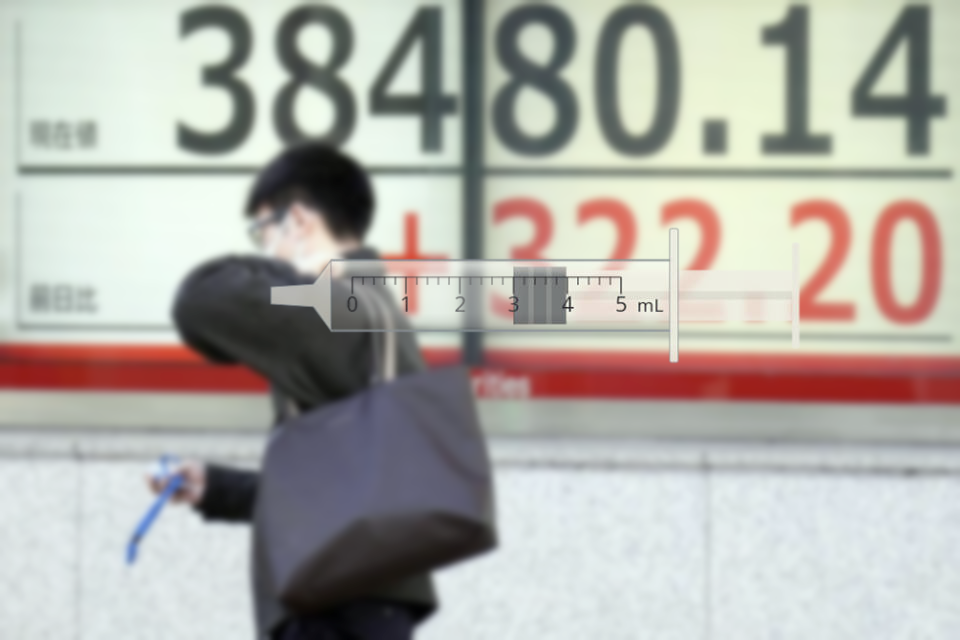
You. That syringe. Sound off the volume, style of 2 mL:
3 mL
